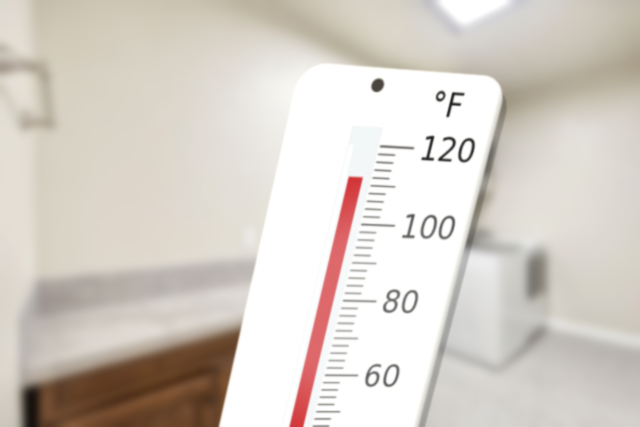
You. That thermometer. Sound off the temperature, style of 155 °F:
112 °F
